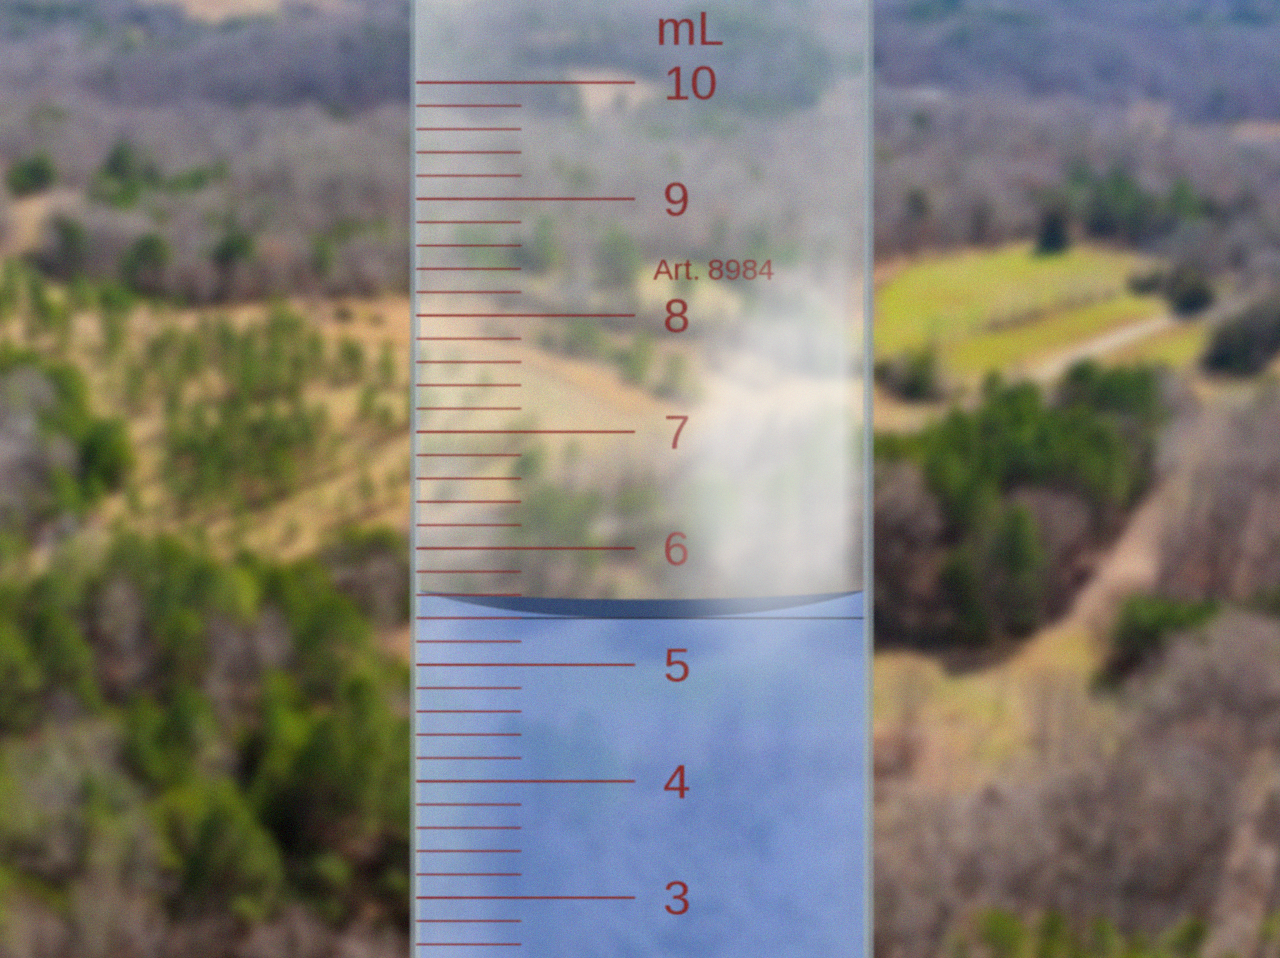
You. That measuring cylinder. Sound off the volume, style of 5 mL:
5.4 mL
